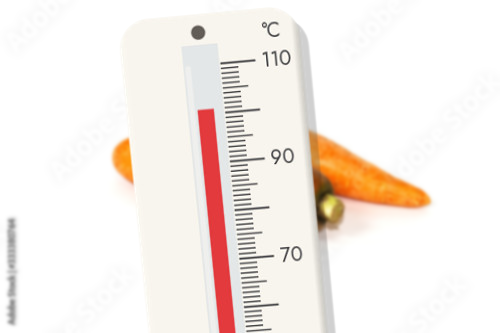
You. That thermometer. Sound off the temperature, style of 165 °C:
101 °C
